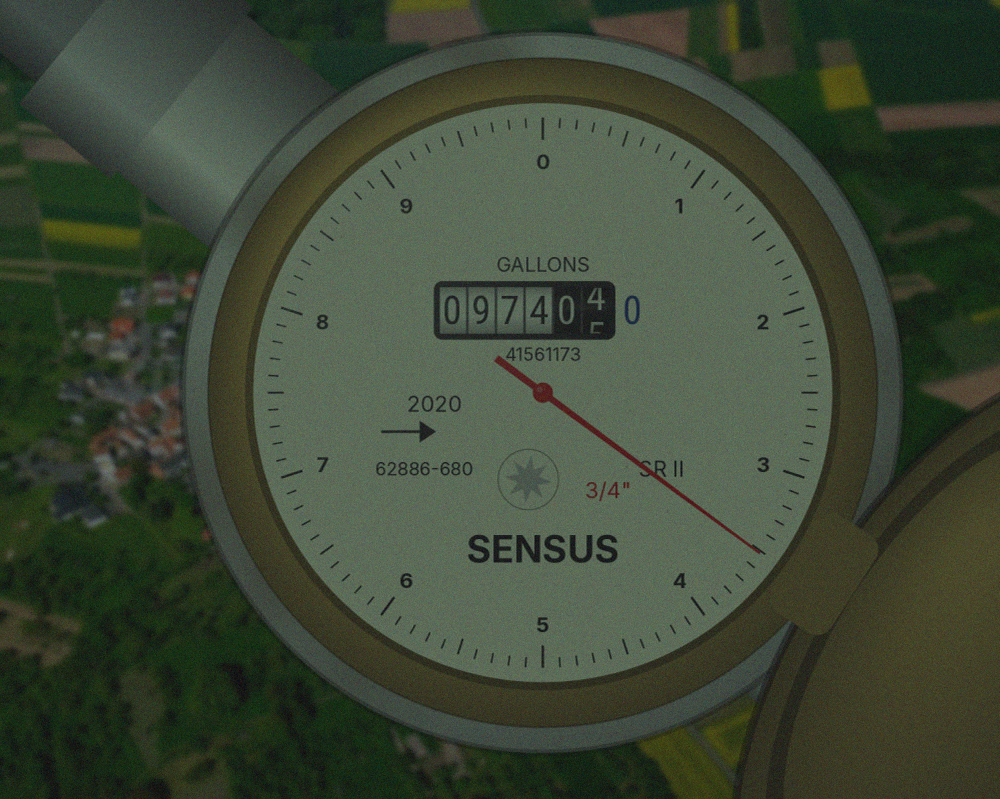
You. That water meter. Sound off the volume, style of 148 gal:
974043.5 gal
